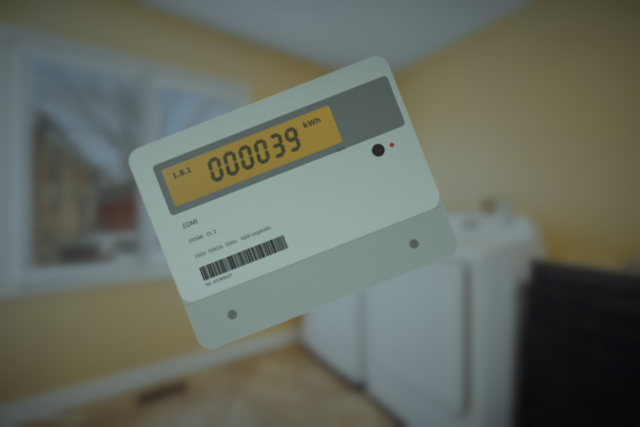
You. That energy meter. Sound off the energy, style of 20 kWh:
39 kWh
